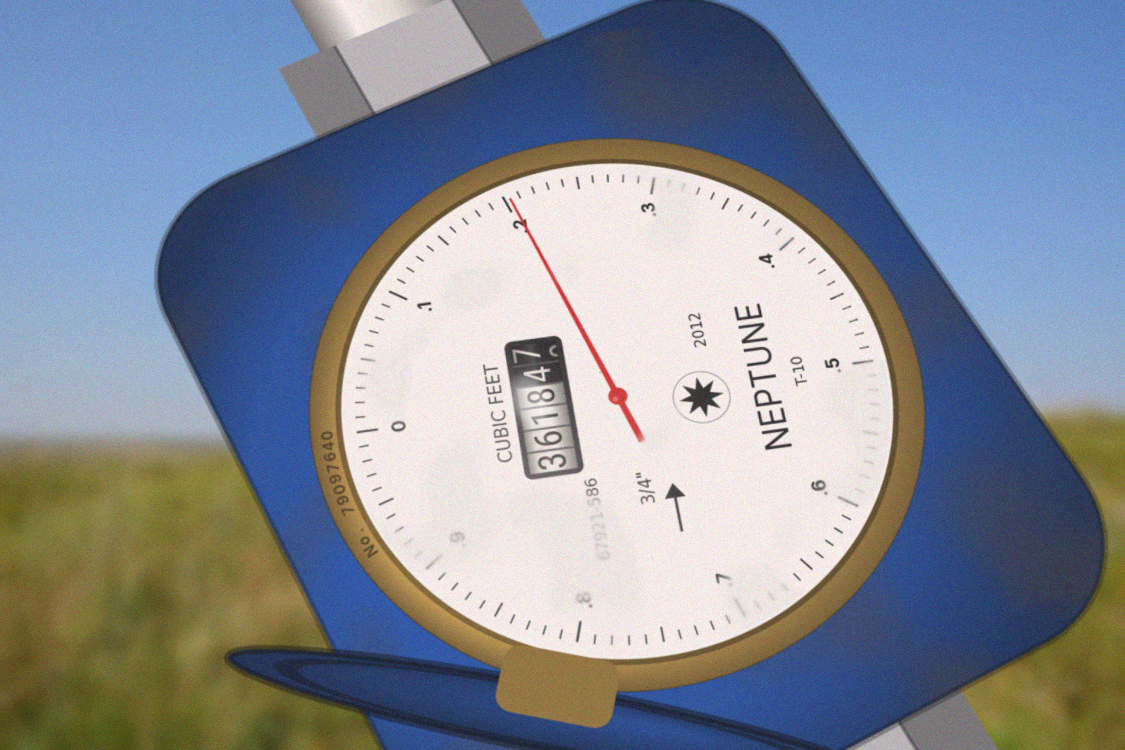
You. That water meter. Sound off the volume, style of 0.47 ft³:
361847.20 ft³
